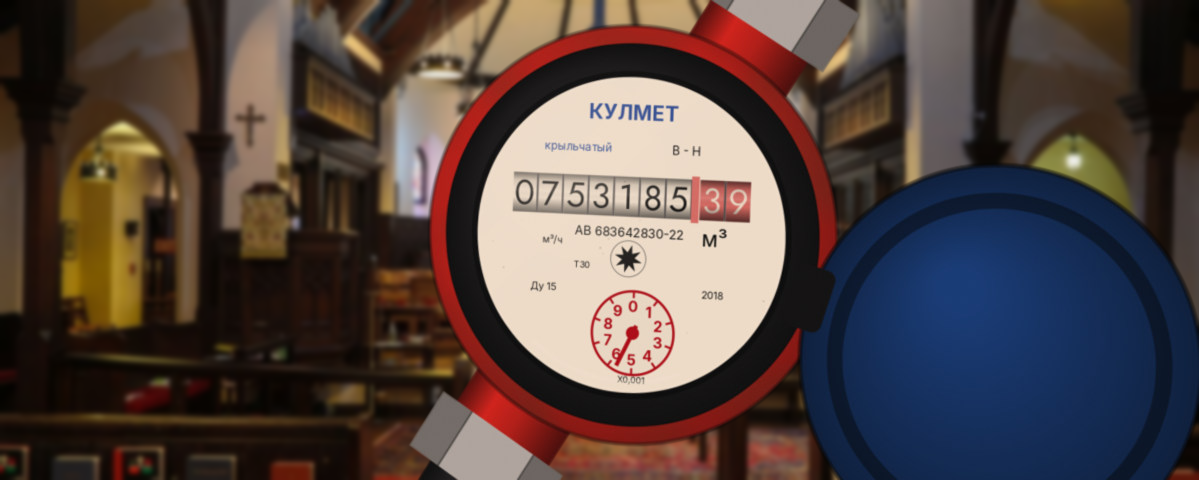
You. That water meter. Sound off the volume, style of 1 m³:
753185.395 m³
